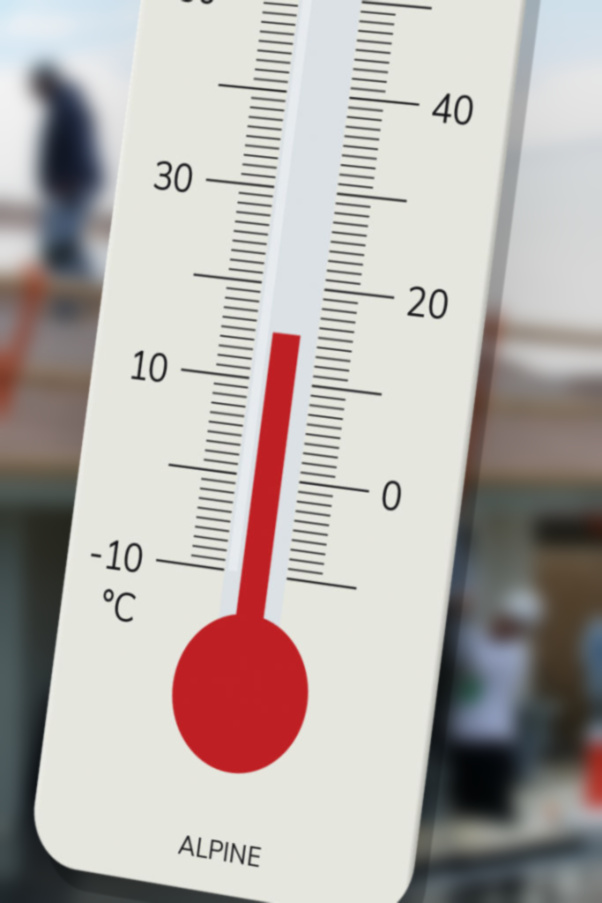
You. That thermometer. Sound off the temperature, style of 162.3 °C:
15 °C
